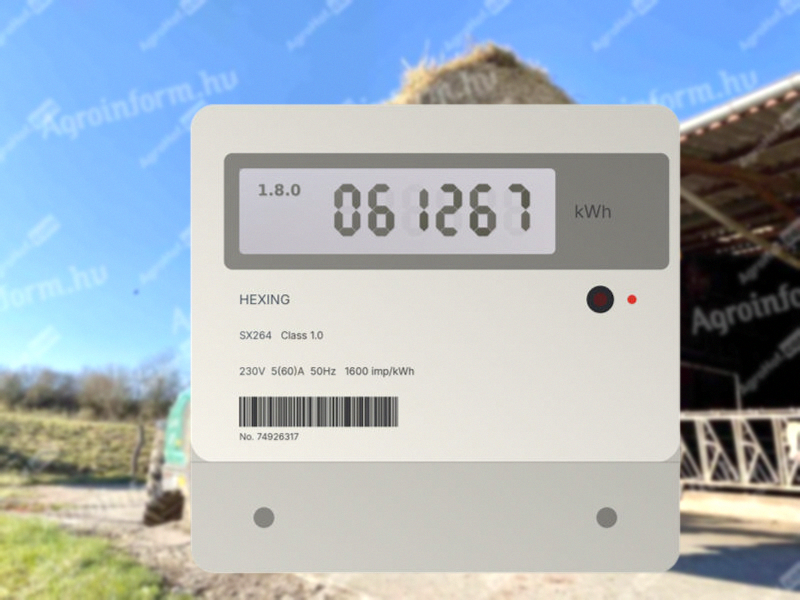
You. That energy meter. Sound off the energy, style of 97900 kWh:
61267 kWh
